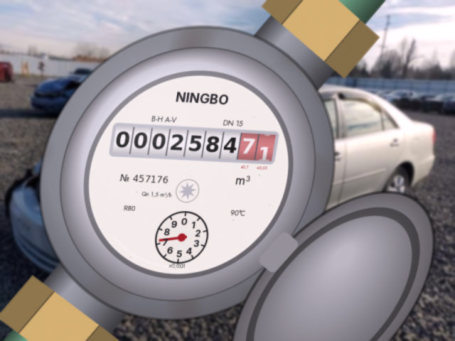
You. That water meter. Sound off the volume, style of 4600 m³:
2584.707 m³
